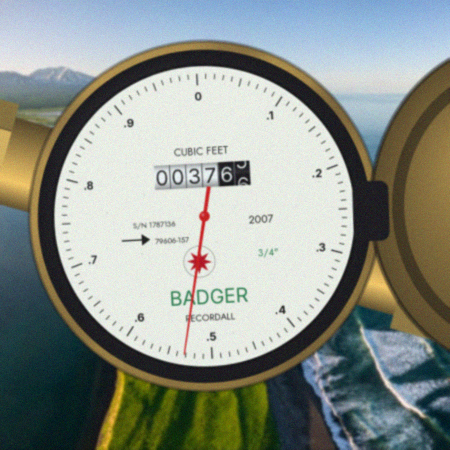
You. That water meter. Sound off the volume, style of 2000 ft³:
3765.53 ft³
